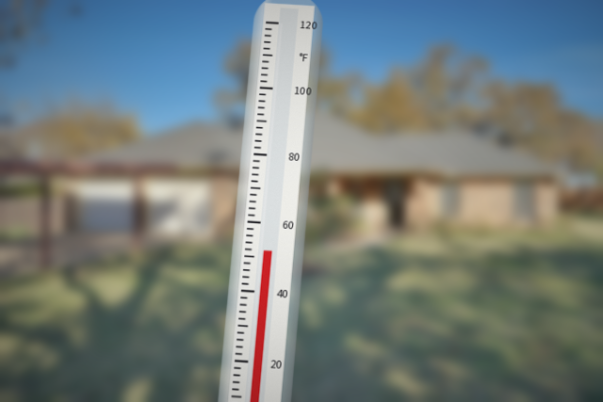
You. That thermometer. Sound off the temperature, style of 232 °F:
52 °F
